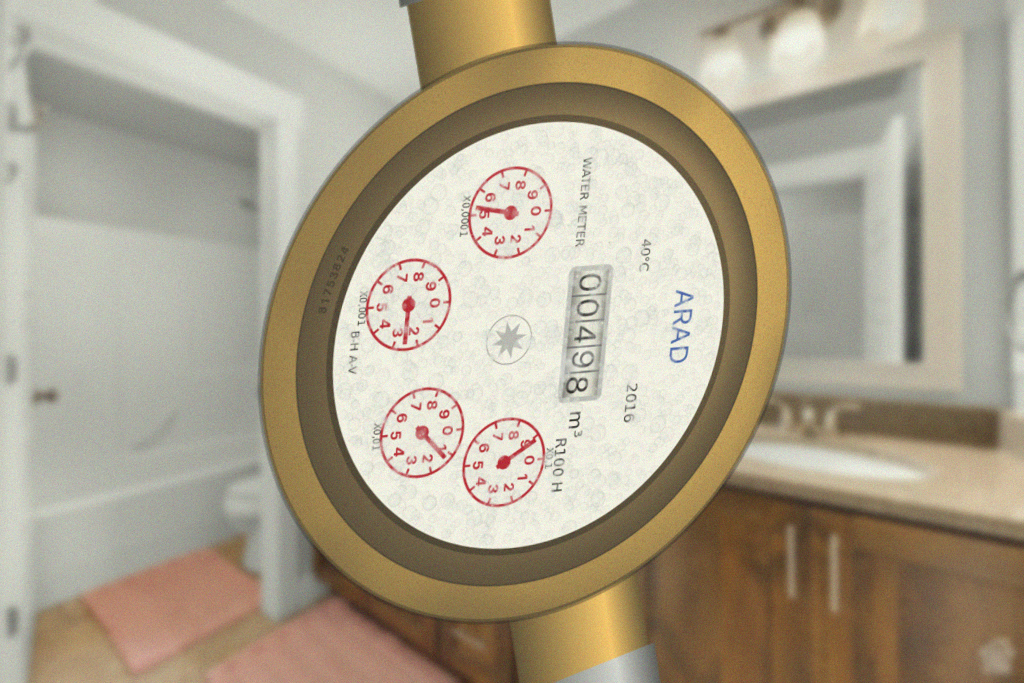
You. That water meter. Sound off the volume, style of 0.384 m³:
497.9125 m³
